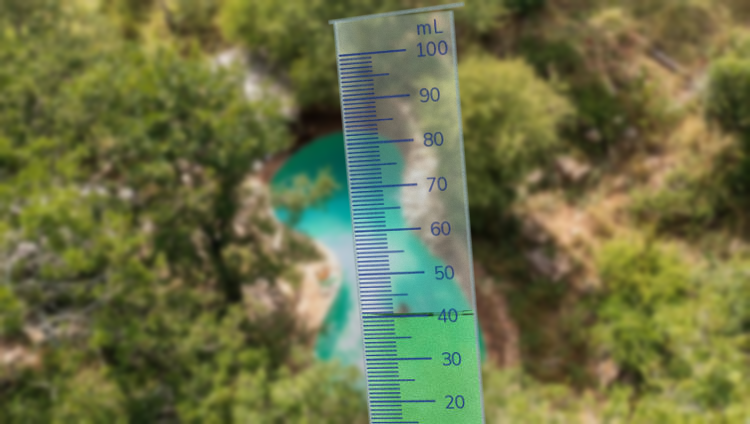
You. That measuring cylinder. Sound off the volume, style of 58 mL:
40 mL
